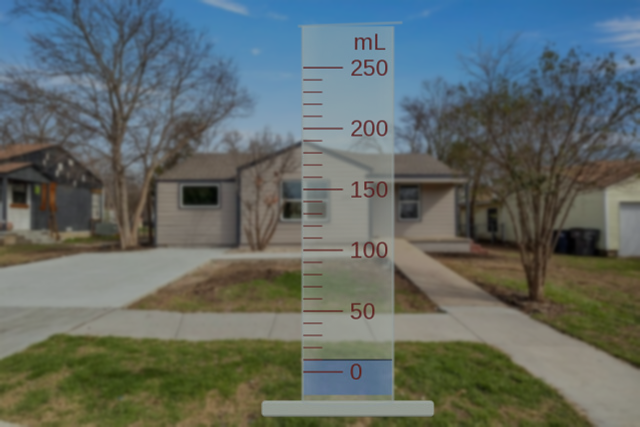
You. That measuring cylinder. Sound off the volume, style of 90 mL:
10 mL
